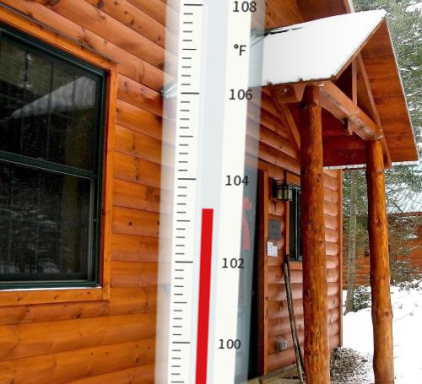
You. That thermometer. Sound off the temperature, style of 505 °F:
103.3 °F
